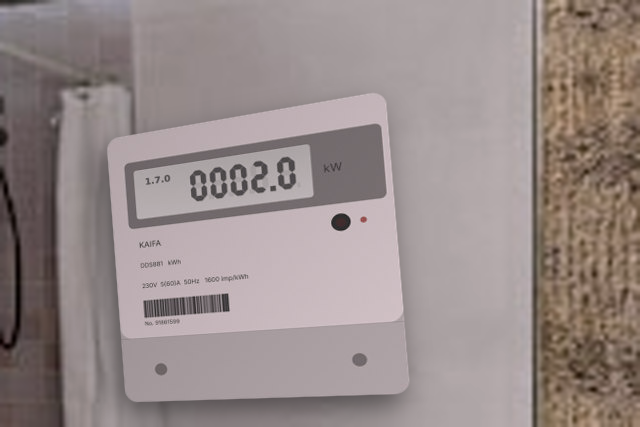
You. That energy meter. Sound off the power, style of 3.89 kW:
2.0 kW
